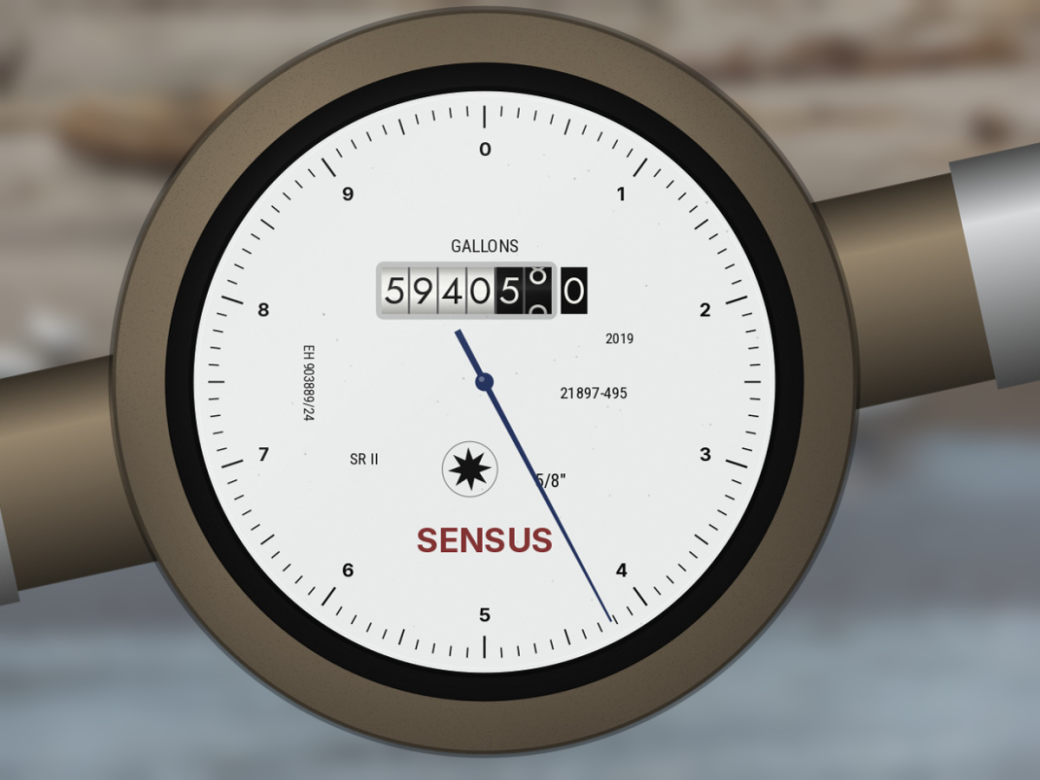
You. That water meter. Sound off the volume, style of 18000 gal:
5940584.2 gal
